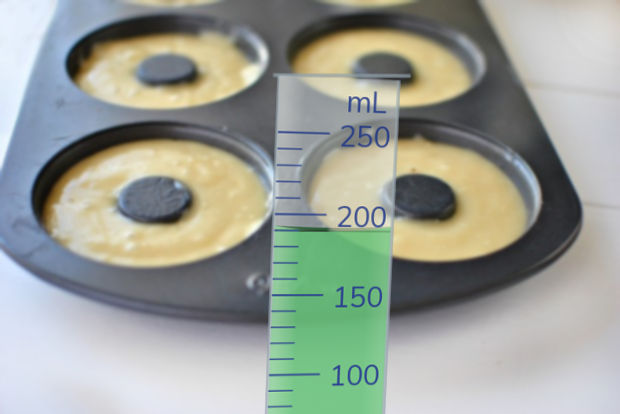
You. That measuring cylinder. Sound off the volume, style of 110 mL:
190 mL
